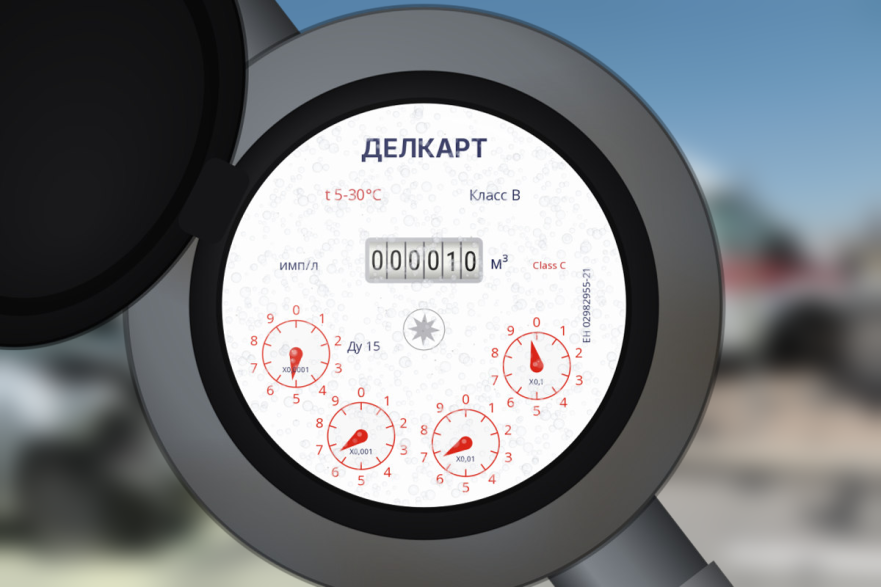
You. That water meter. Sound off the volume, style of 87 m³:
9.9665 m³
